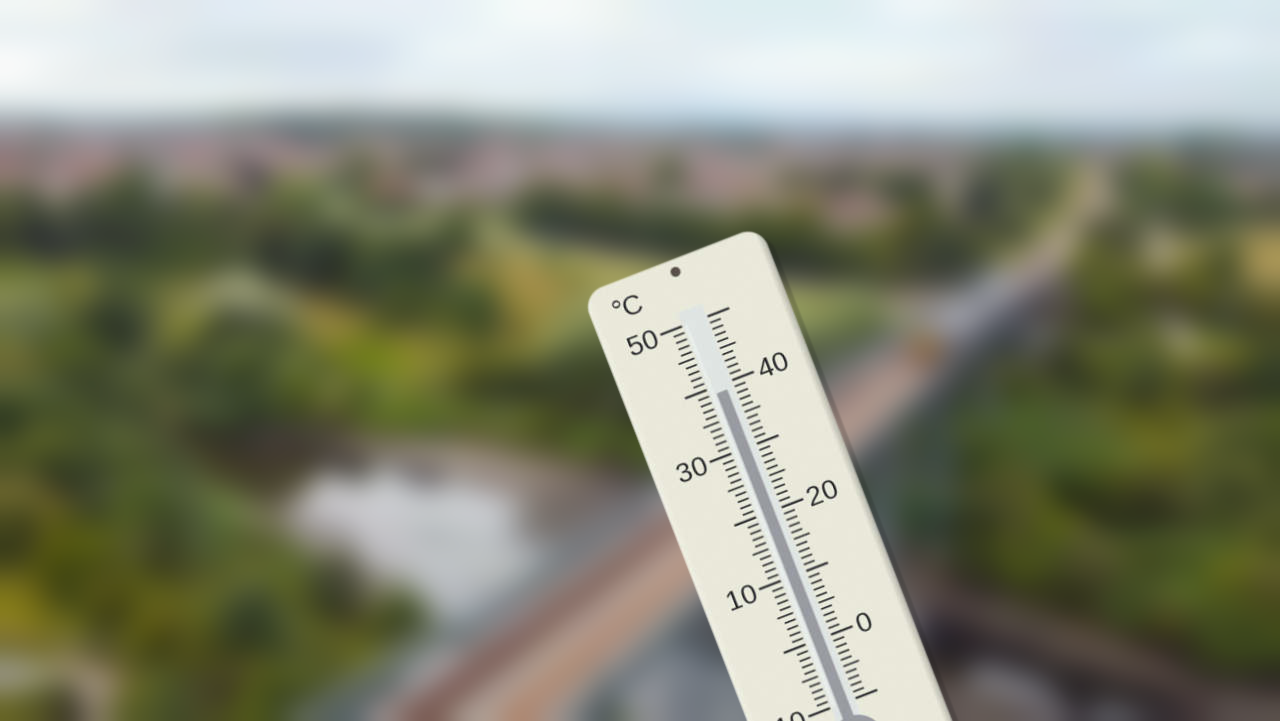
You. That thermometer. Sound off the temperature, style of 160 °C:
39 °C
